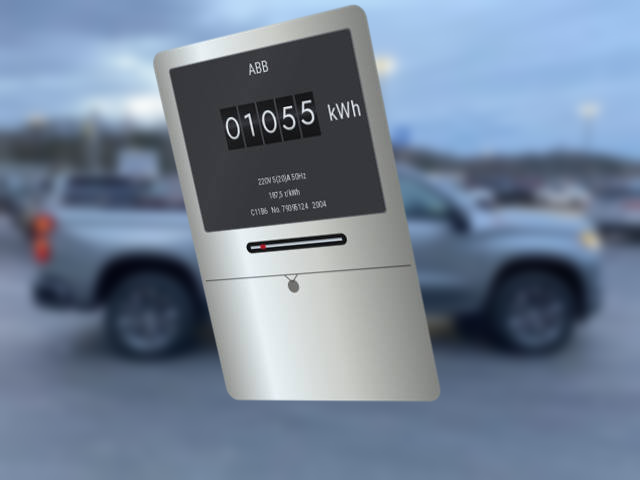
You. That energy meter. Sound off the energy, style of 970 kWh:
1055 kWh
